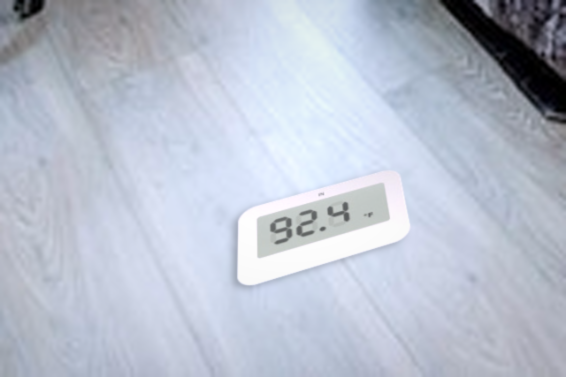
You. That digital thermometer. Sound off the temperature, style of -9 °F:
92.4 °F
